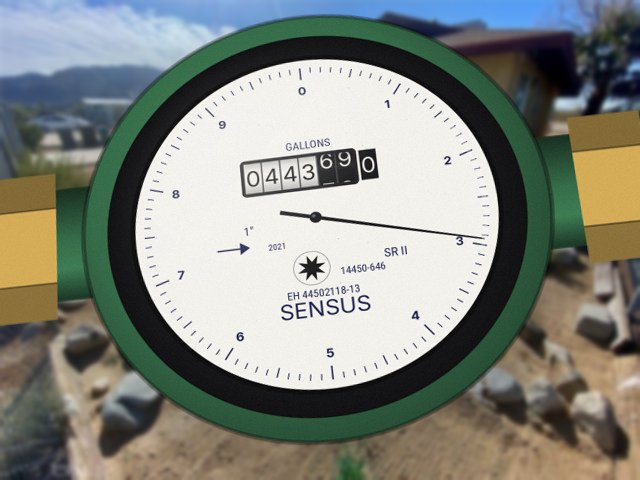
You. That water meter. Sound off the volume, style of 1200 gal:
443692.9 gal
